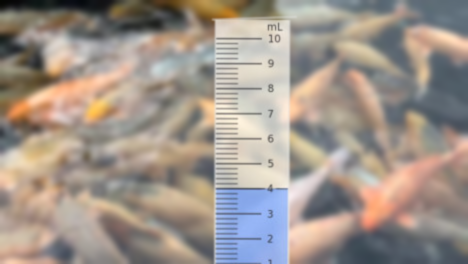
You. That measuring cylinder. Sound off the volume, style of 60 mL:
4 mL
